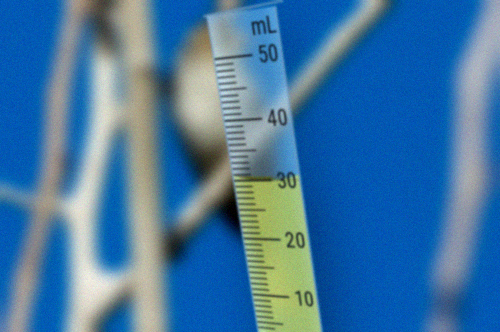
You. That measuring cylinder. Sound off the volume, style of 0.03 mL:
30 mL
